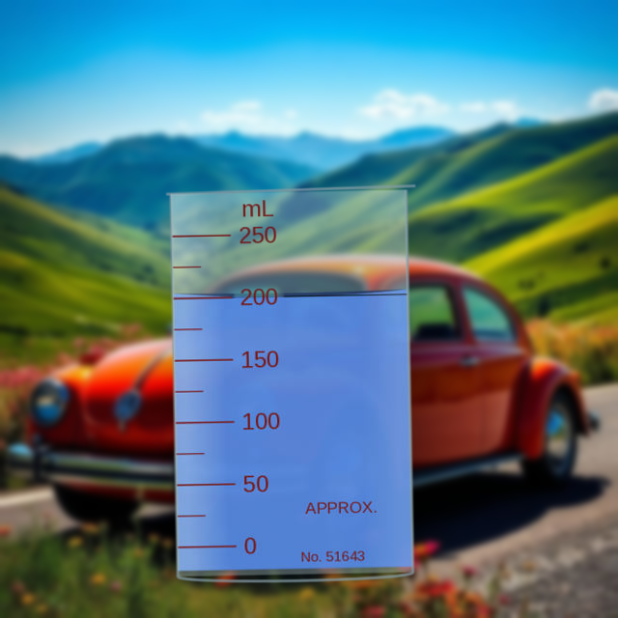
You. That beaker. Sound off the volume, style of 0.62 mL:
200 mL
